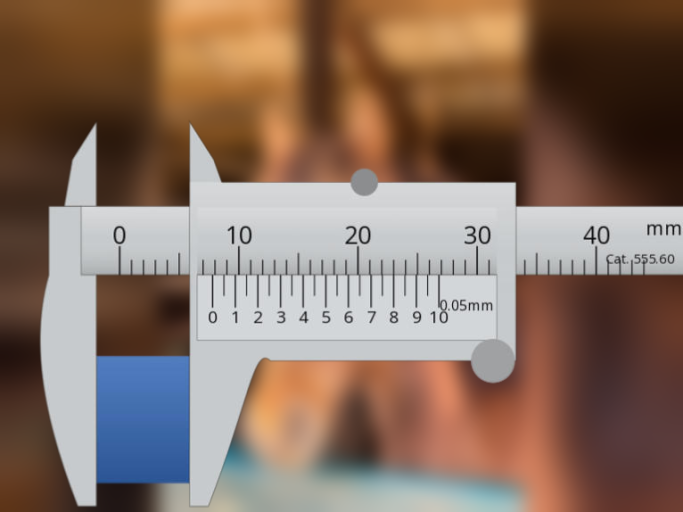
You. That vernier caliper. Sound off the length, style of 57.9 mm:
7.8 mm
